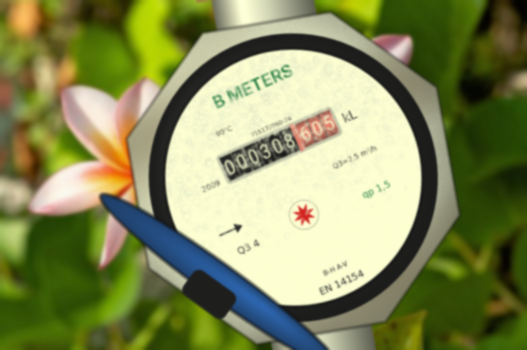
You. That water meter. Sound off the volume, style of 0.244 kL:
308.605 kL
